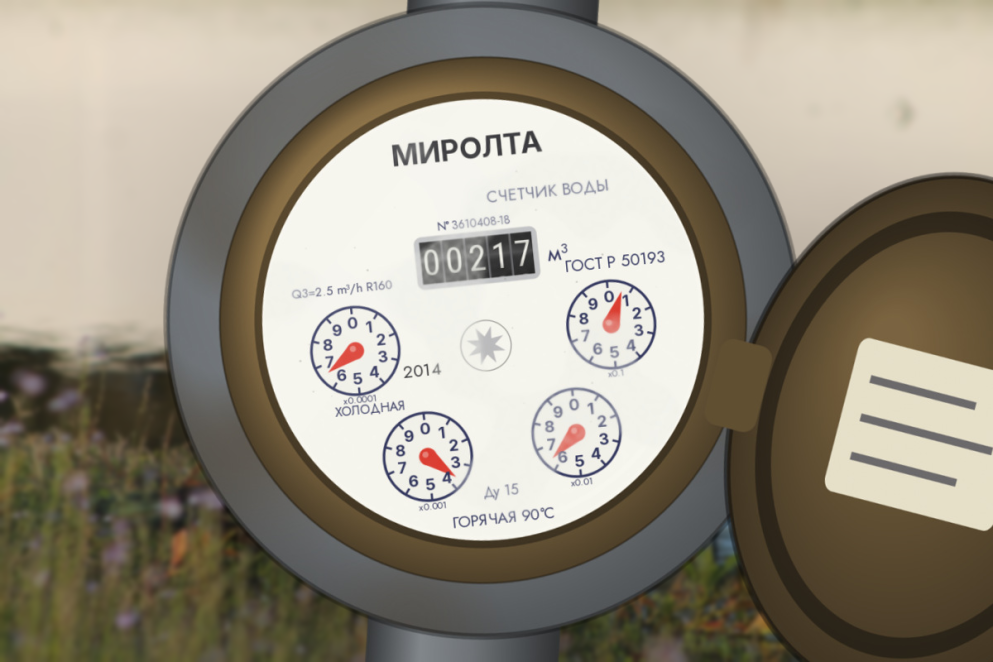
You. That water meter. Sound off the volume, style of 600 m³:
217.0636 m³
